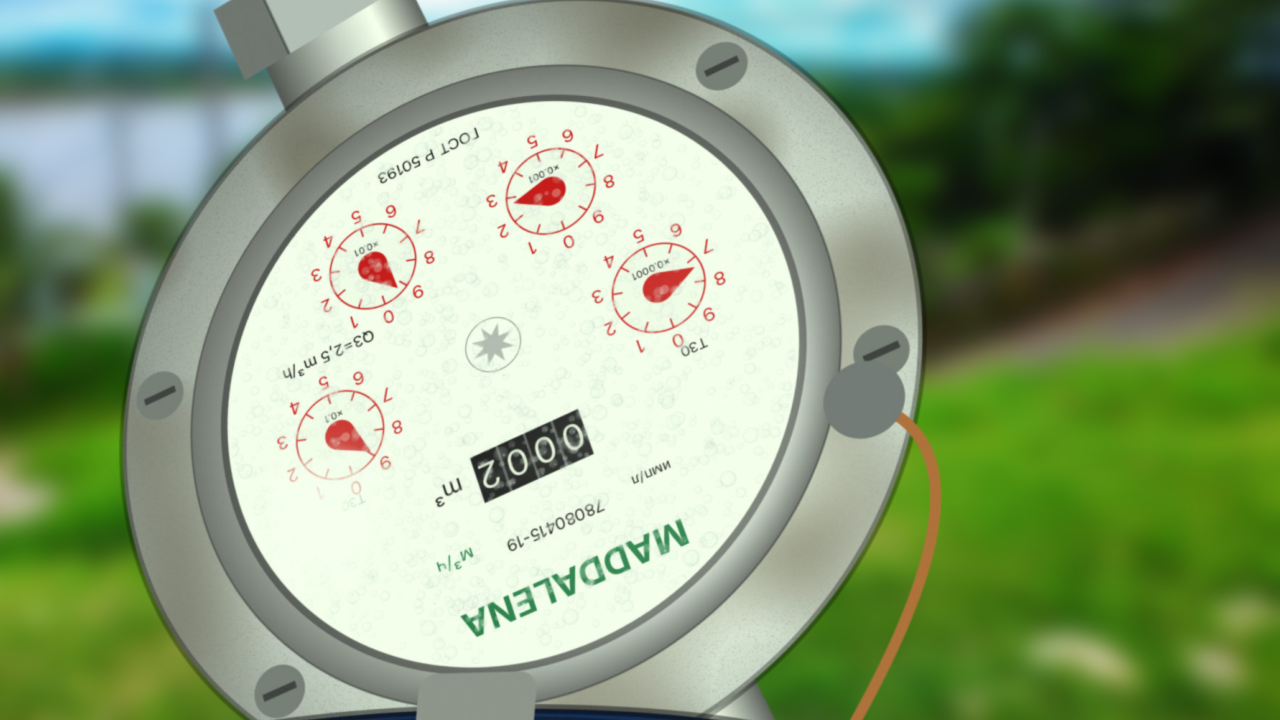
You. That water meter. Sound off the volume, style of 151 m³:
2.8927 m³
